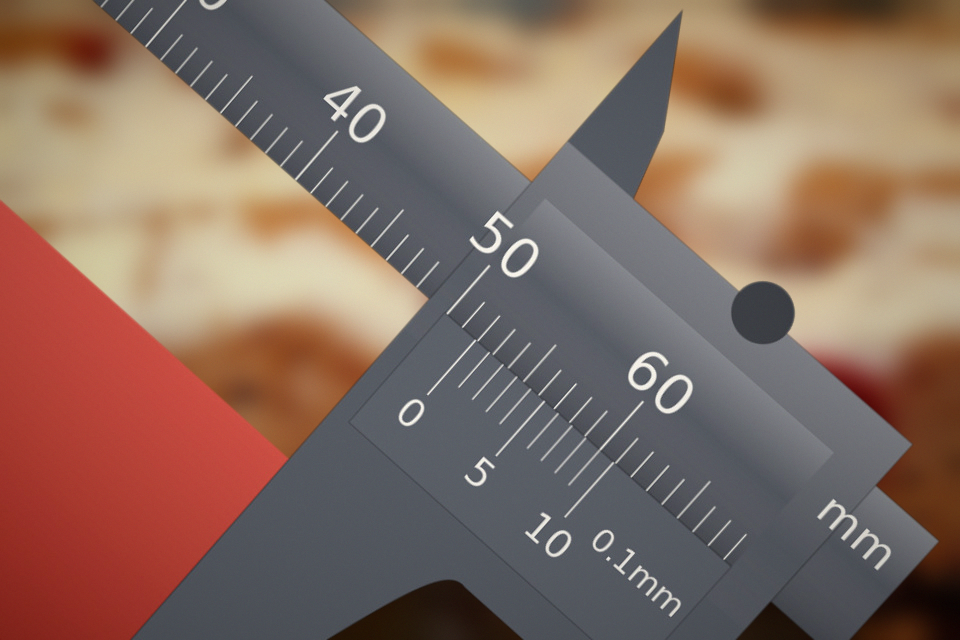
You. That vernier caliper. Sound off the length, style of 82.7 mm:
51.9 mm
